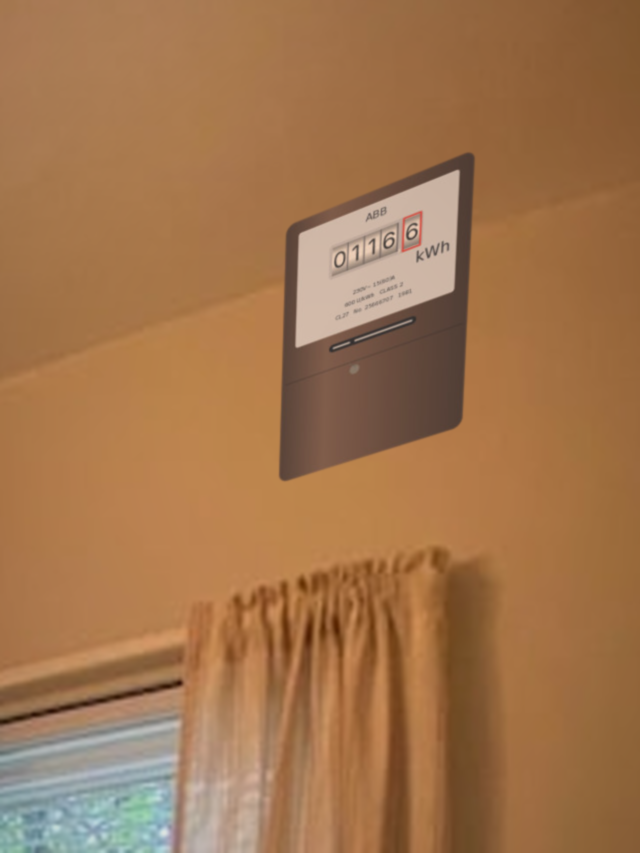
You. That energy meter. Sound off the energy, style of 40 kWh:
116.6 kWh
